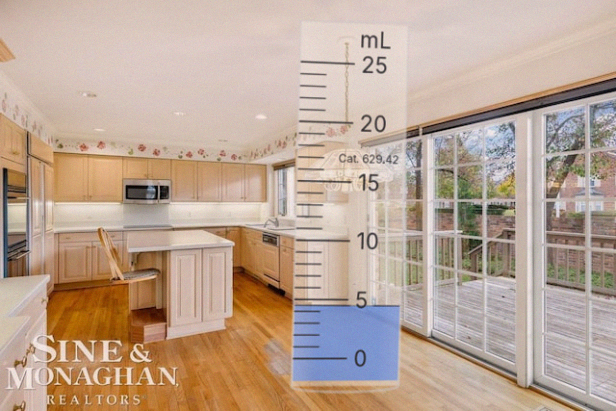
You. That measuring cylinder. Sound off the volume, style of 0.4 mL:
4.5 mL
